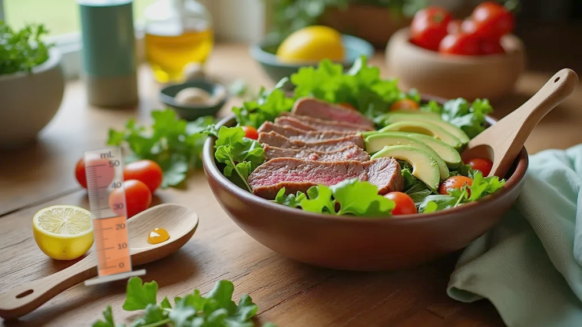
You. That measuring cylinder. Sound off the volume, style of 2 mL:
25 mL
